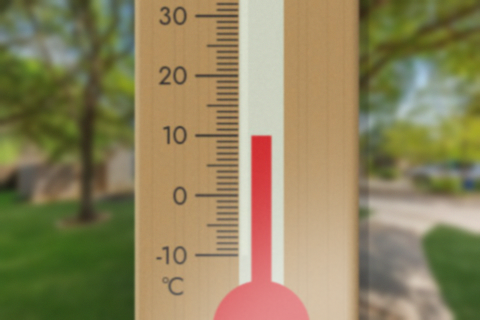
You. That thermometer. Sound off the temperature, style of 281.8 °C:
10 °C
